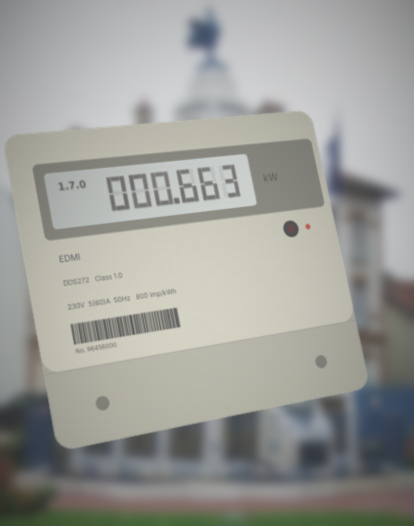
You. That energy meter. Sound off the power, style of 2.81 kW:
0.663 kW
